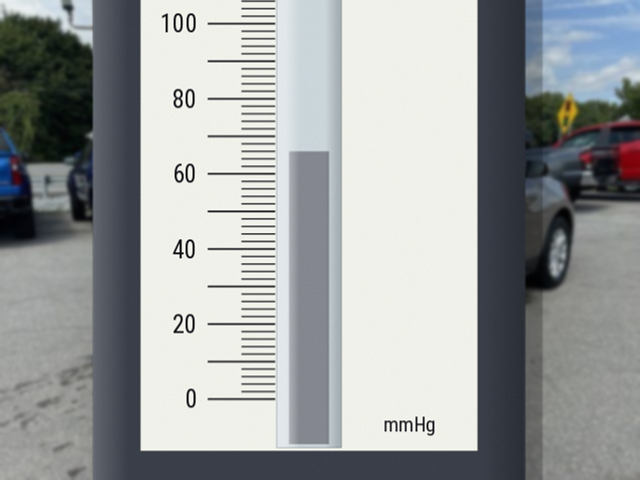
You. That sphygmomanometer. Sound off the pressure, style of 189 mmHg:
66 mmHg
